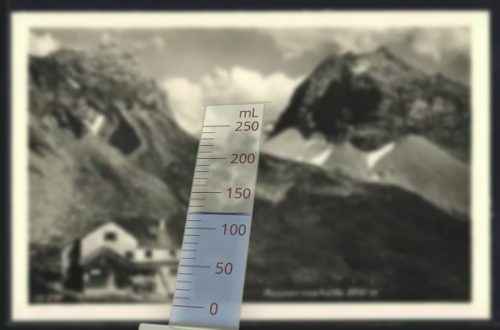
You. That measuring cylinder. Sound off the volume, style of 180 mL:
120 mL
